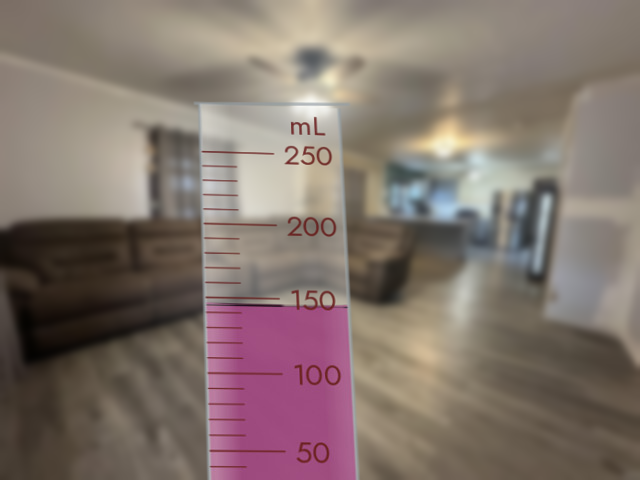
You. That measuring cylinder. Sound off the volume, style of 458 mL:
145 mL
